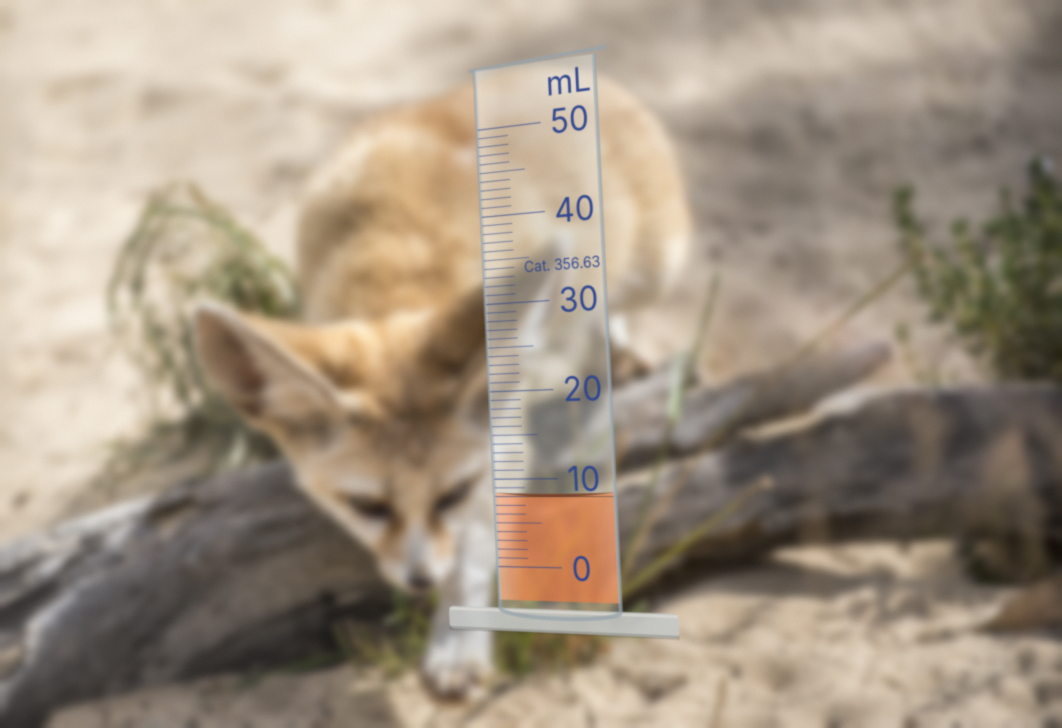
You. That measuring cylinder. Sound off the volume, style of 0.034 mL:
8 mL
